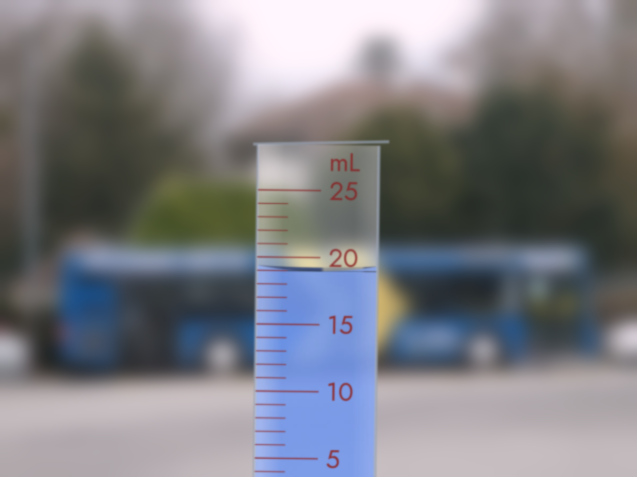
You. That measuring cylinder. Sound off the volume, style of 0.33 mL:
19 mL
